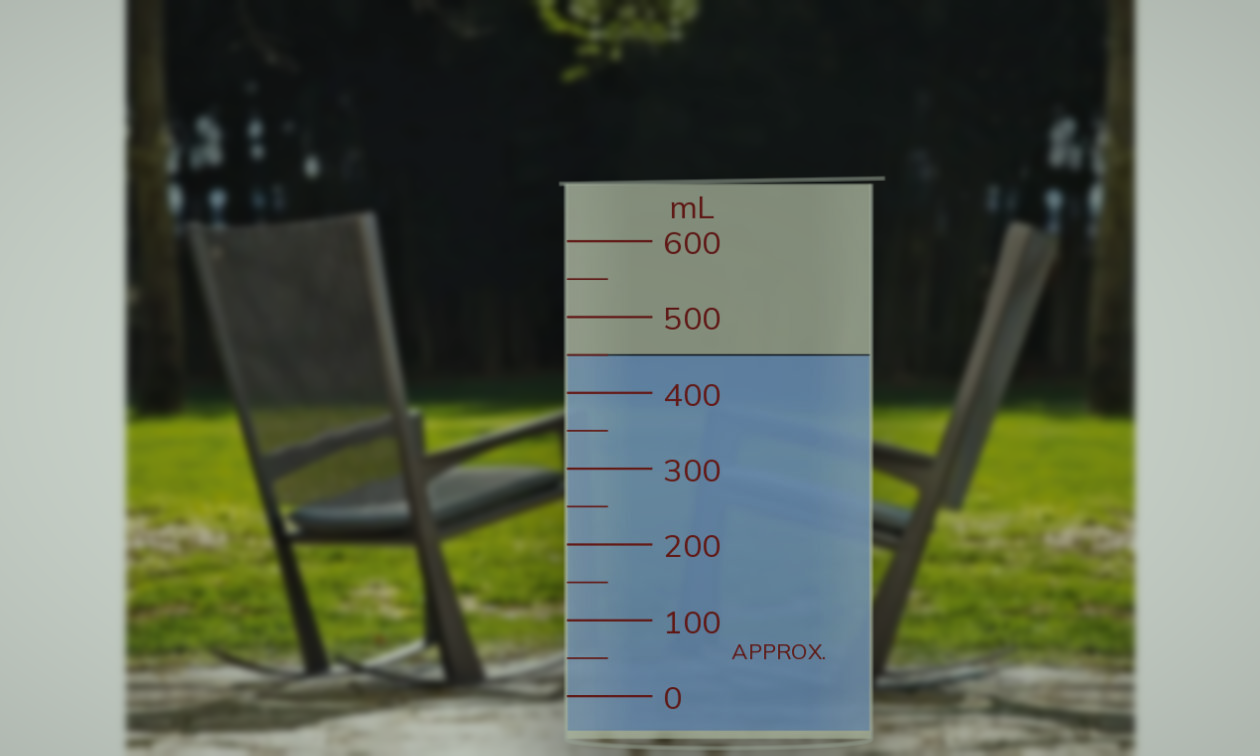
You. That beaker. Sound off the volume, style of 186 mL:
450 mL
